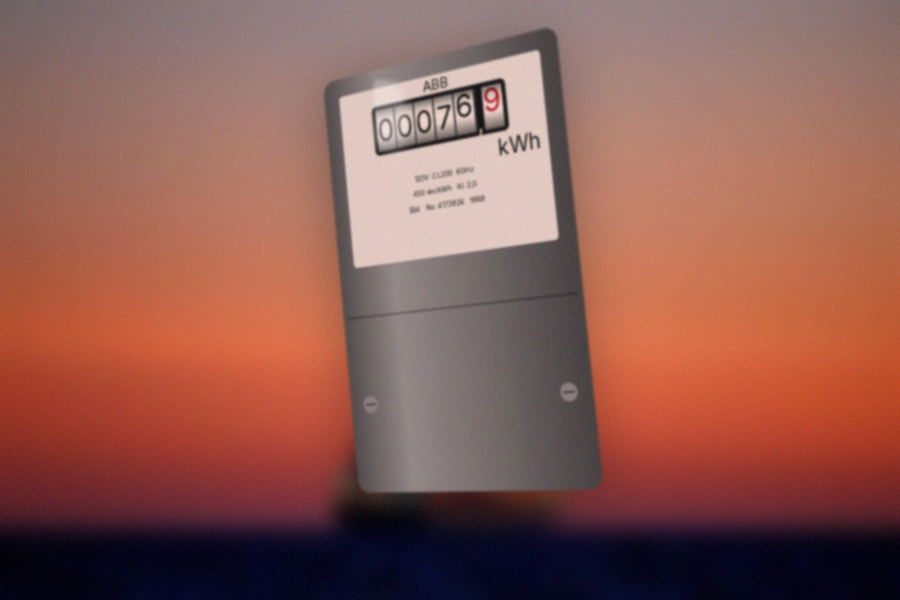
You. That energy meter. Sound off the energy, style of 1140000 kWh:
76.9 kWh
